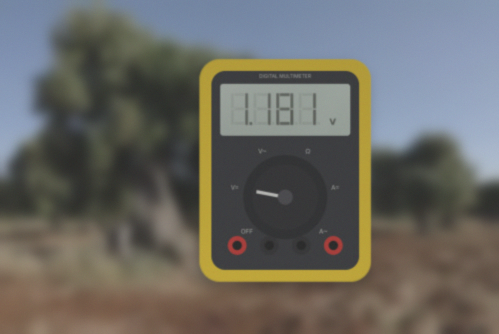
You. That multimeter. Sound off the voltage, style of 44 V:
1.181 V
